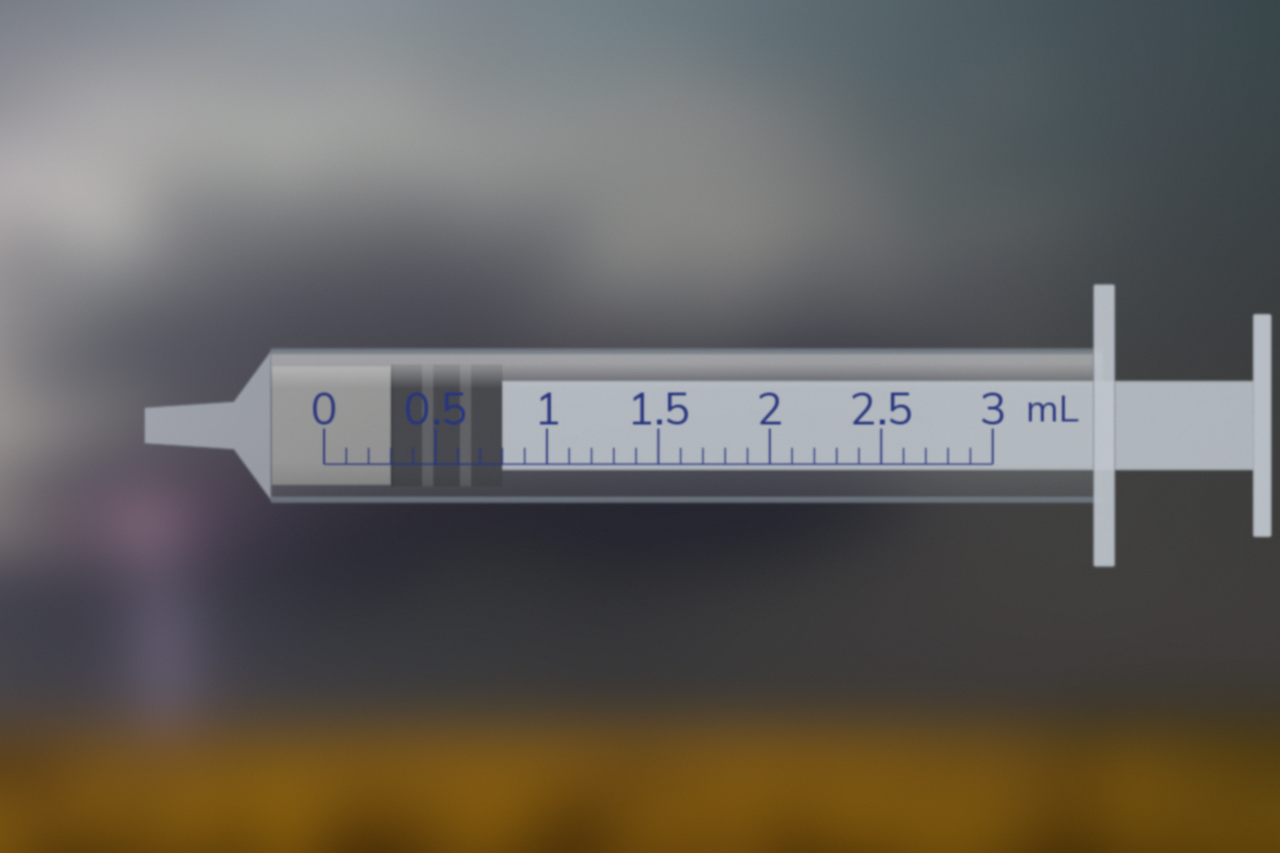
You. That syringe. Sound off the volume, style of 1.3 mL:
0.3 mL
